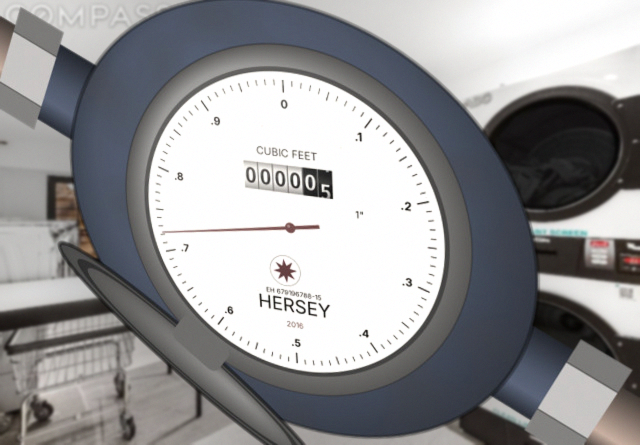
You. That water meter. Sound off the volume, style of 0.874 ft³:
4.72 ft³
